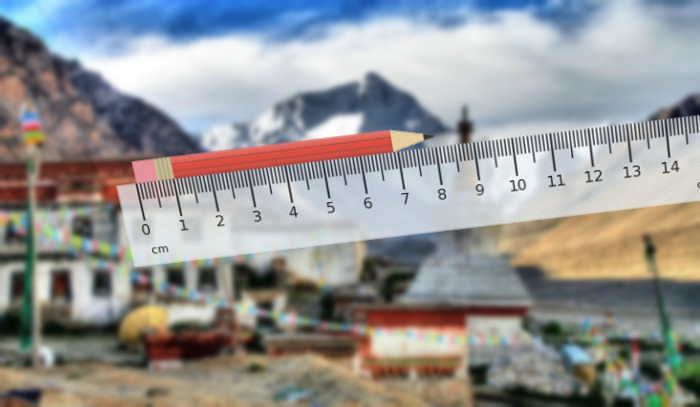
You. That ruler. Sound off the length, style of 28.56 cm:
8 cm
